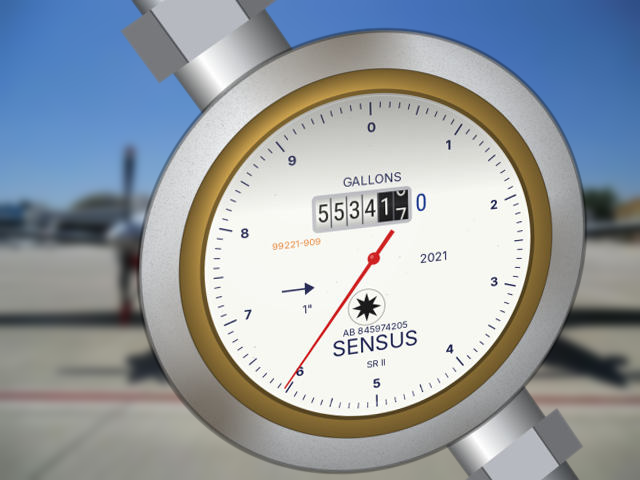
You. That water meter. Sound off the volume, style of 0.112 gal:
5534166.0 gal
